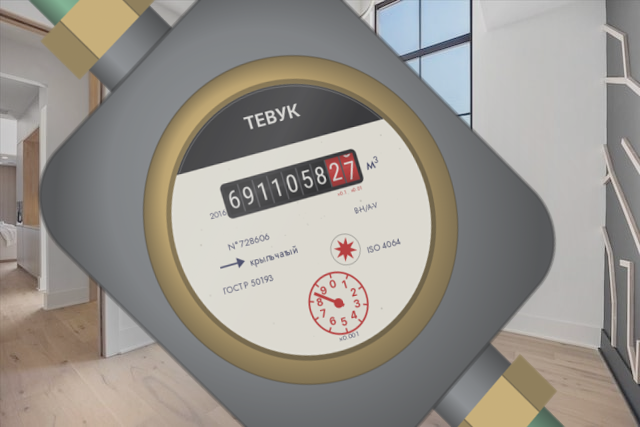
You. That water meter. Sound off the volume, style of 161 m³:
6911058.268 m³
